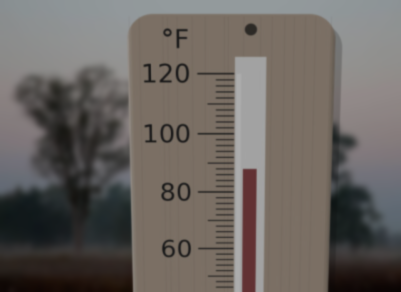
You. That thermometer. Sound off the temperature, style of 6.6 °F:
88 °F
